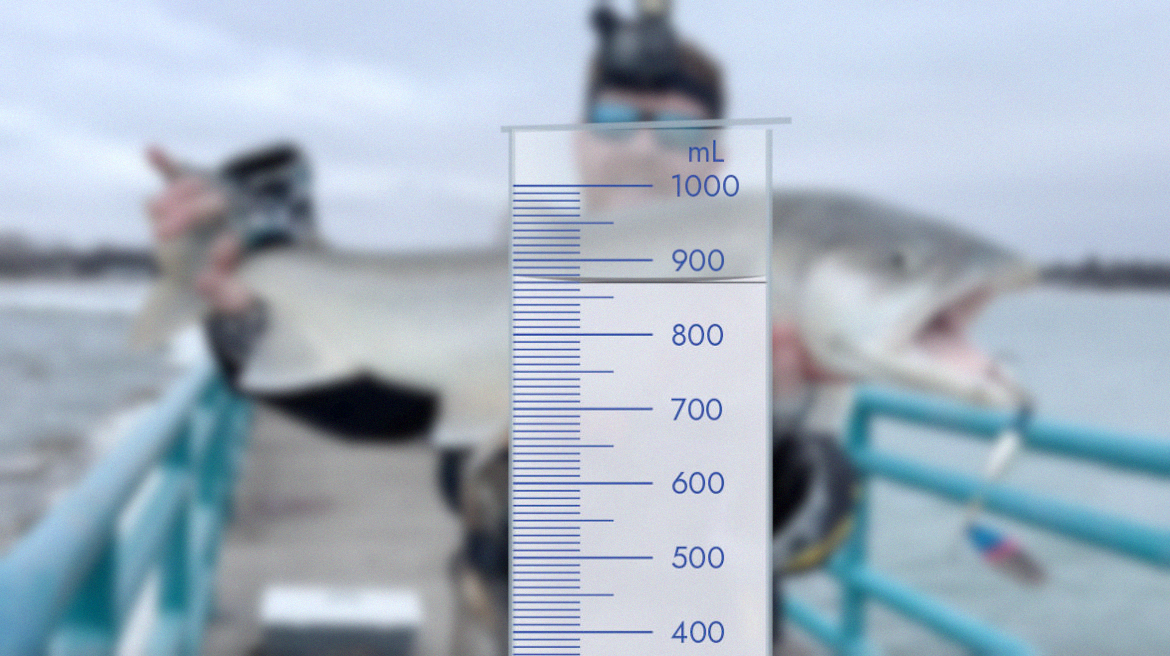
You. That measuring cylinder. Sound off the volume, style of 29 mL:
870 mL
